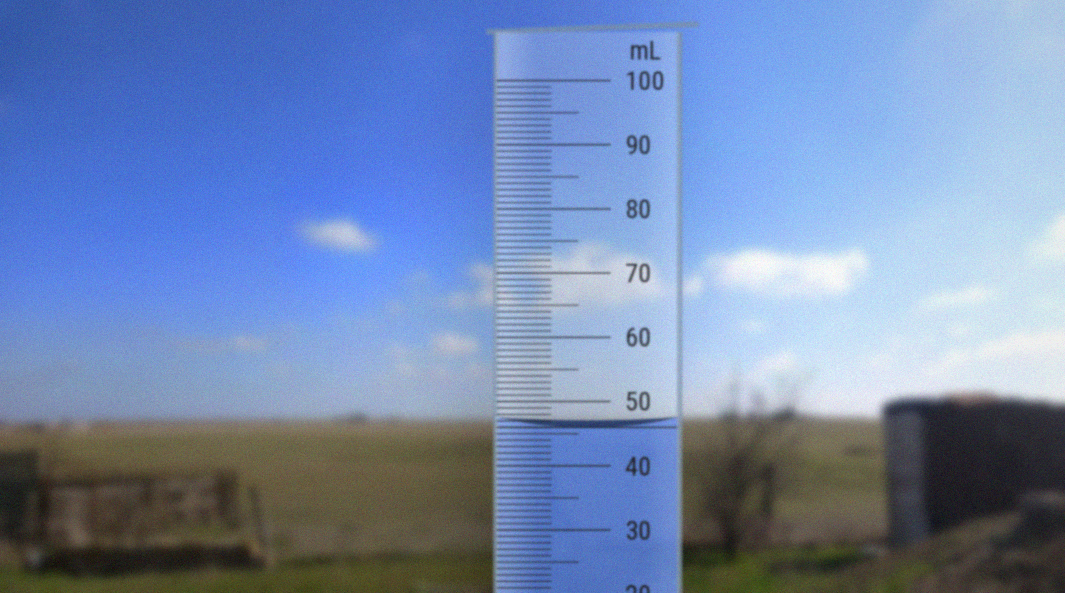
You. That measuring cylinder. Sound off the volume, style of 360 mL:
46 mL
